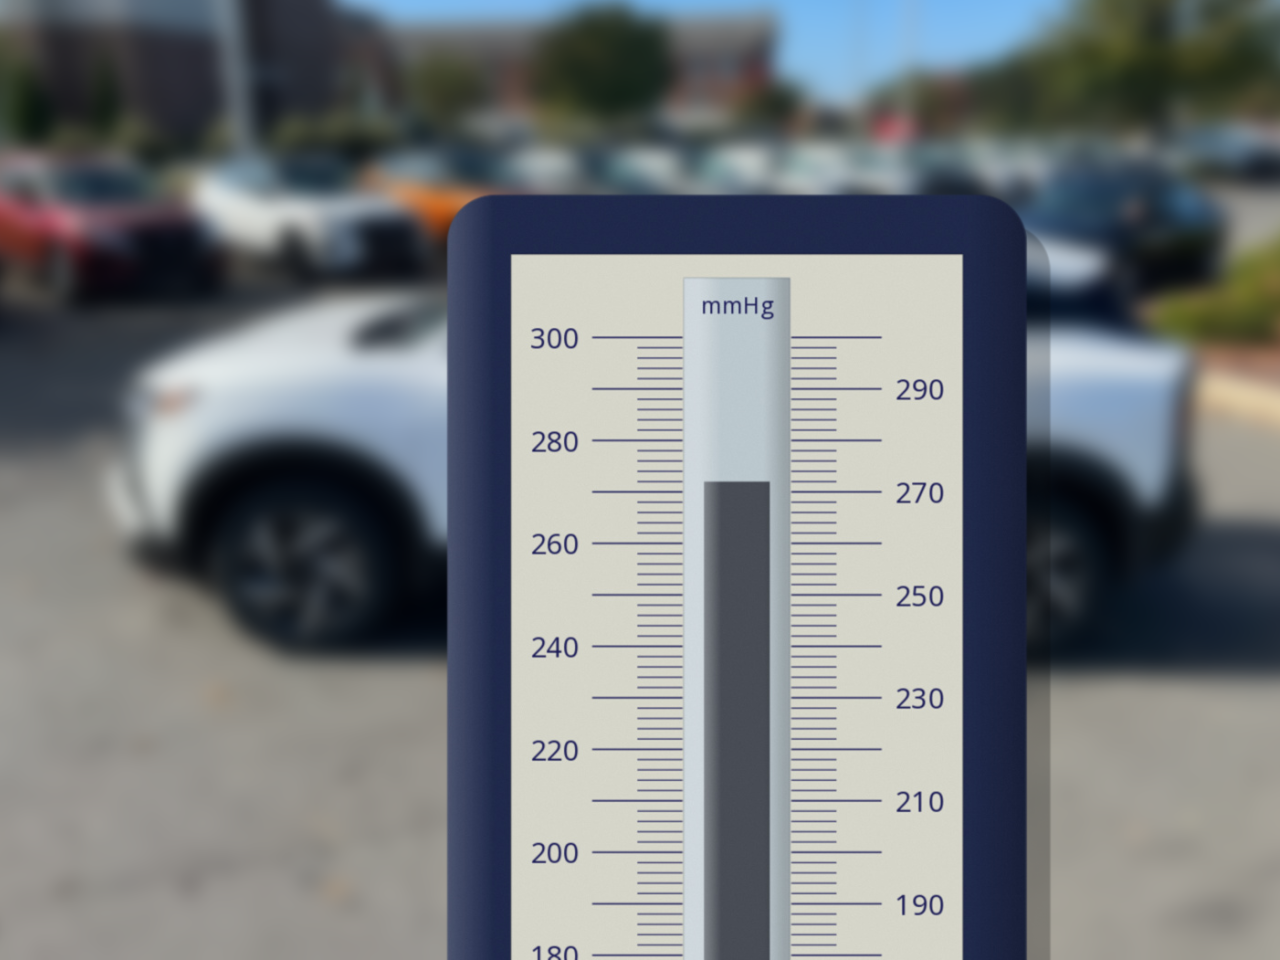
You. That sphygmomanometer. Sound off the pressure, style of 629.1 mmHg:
272 mmHg
